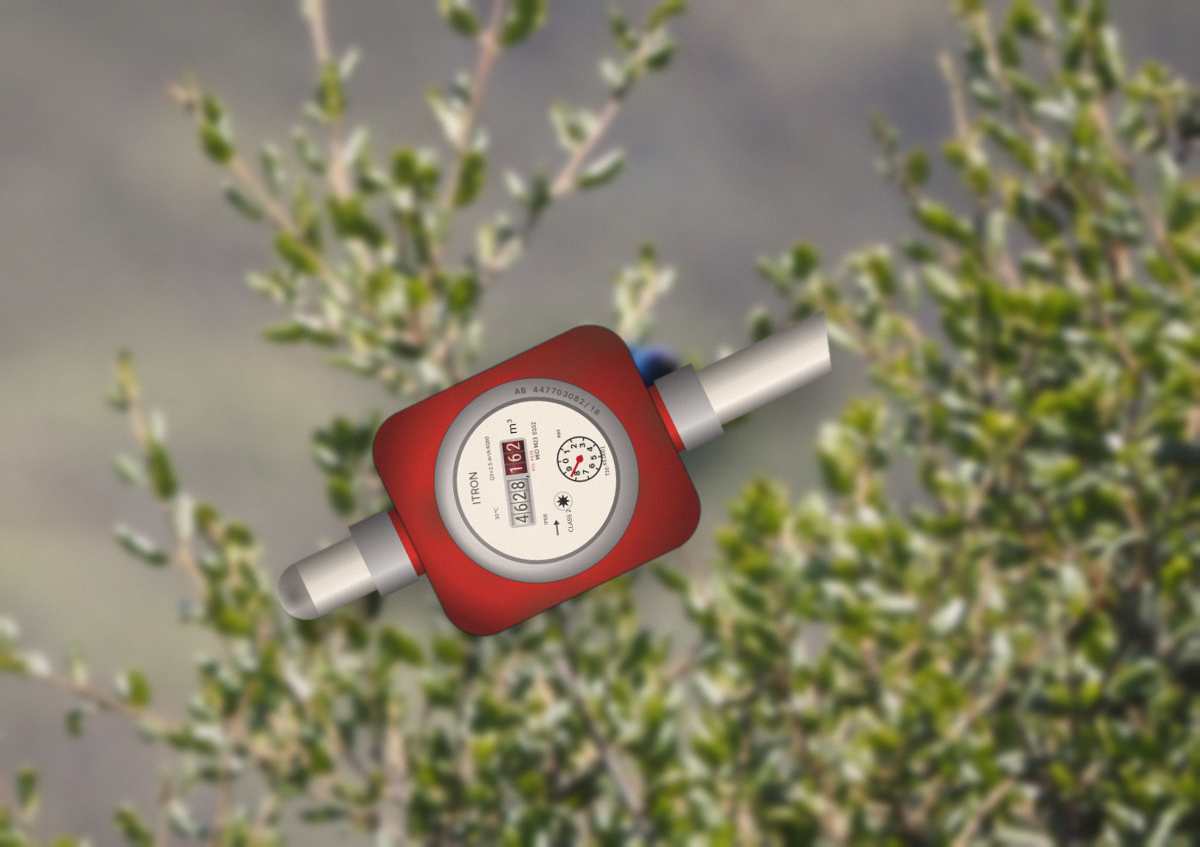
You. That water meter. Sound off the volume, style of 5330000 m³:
4628.1628 m³
